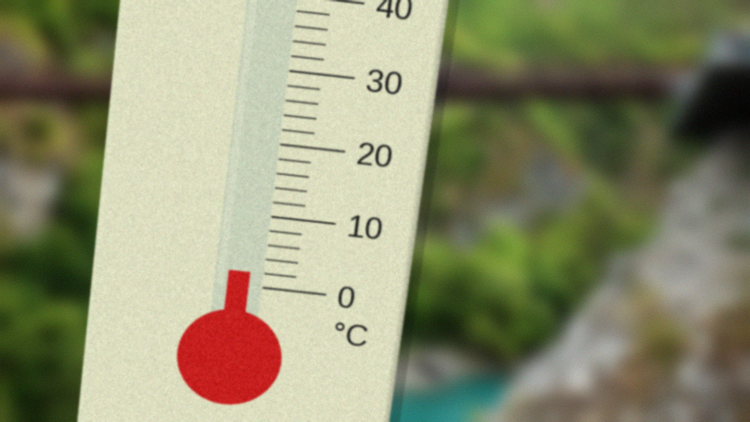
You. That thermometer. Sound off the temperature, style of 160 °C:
2 °C
